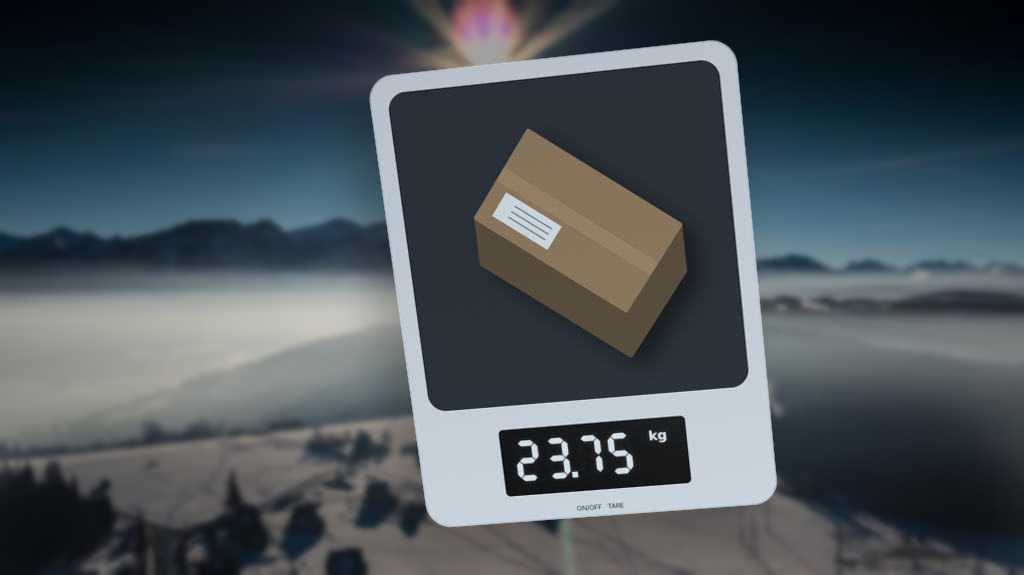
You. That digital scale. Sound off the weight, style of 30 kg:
23.75 kg
